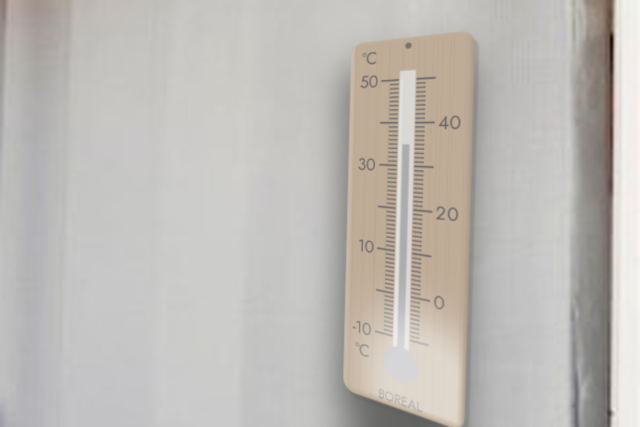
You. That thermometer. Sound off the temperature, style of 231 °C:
35 °C
